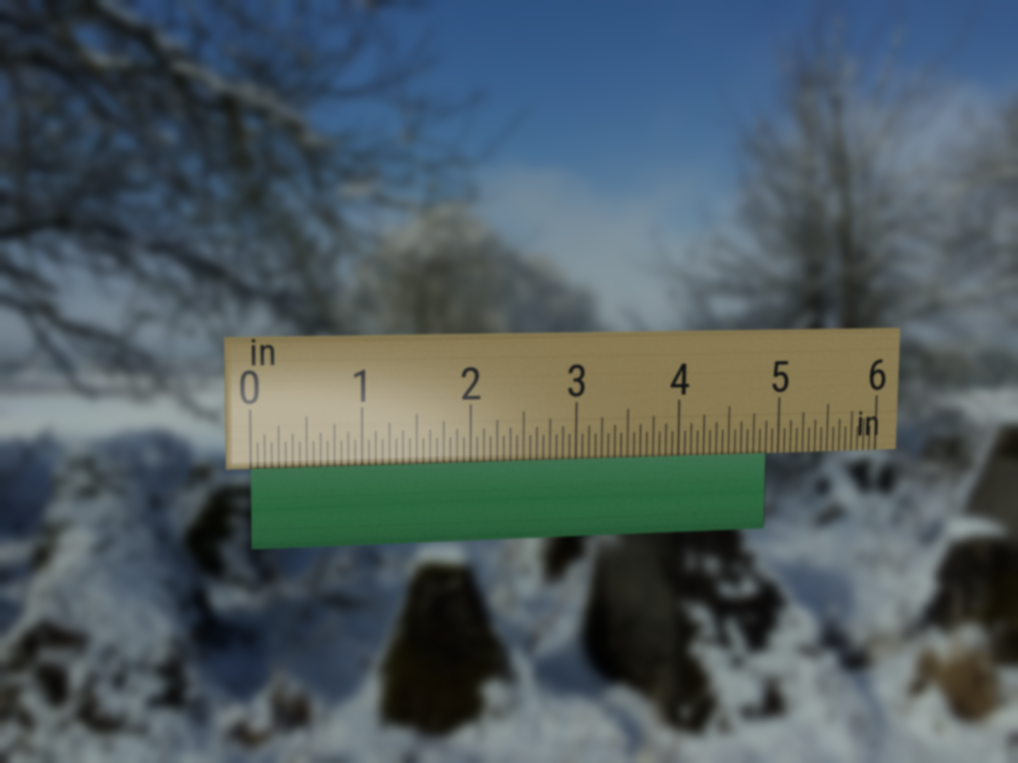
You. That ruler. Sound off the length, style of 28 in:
4.875 in
